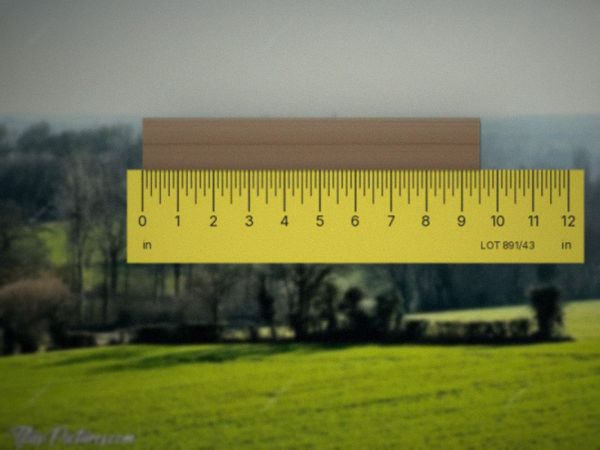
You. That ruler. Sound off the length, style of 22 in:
9.5 in
